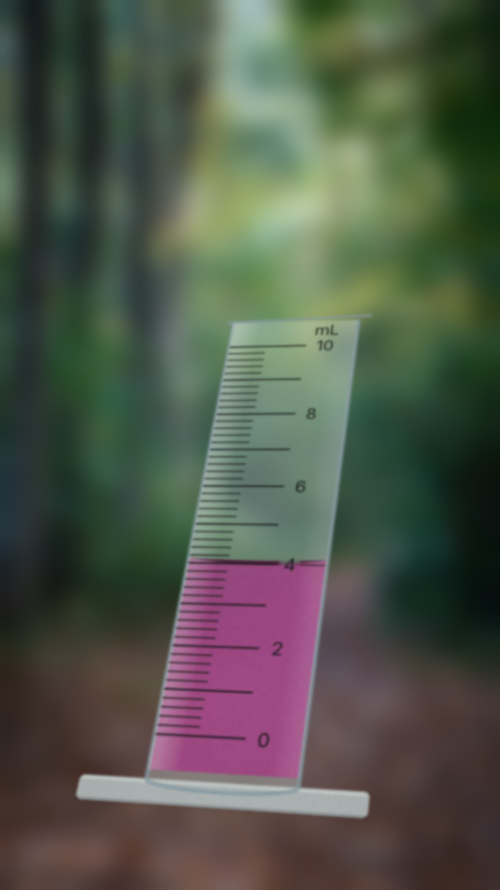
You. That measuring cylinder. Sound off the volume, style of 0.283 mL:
4 mL
